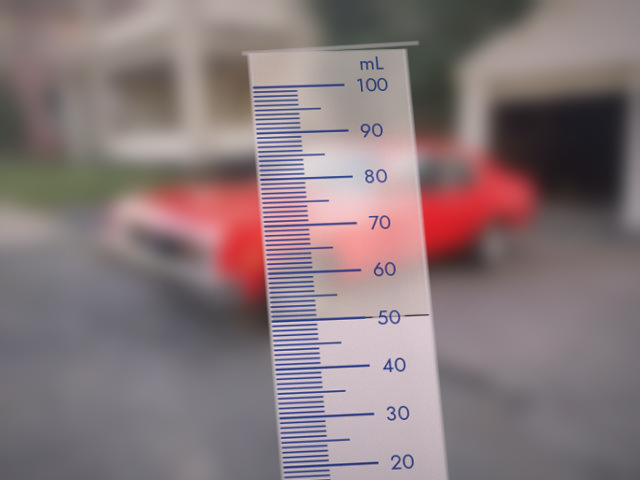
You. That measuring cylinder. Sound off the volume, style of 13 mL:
50 mL
